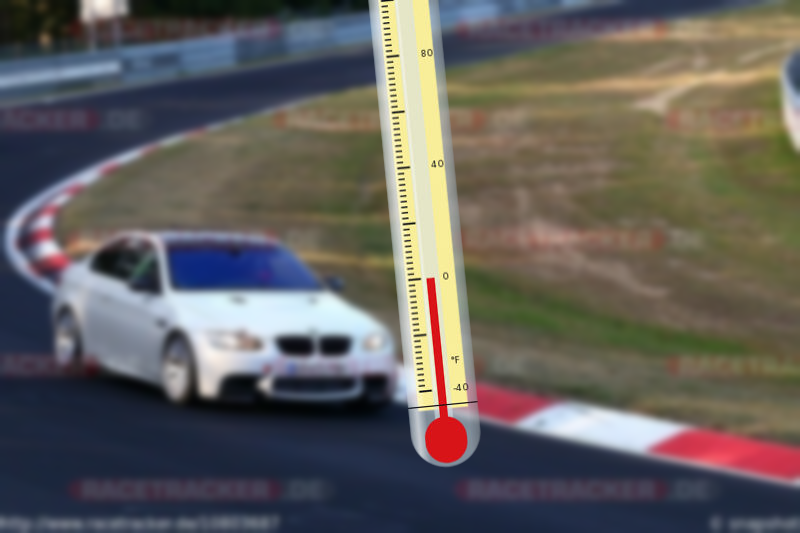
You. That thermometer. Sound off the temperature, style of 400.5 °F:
0 °F
